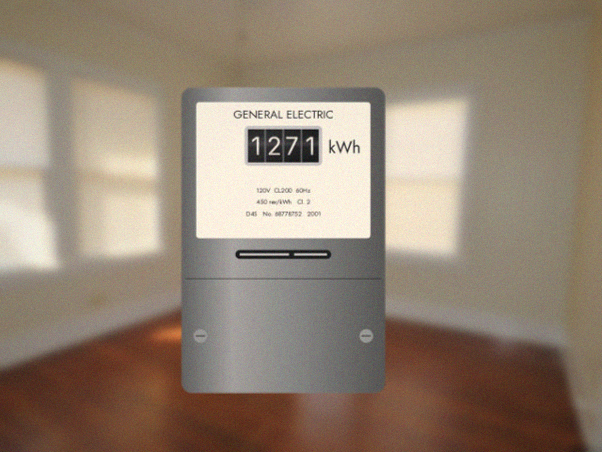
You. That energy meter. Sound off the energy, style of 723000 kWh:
1271 kWh
